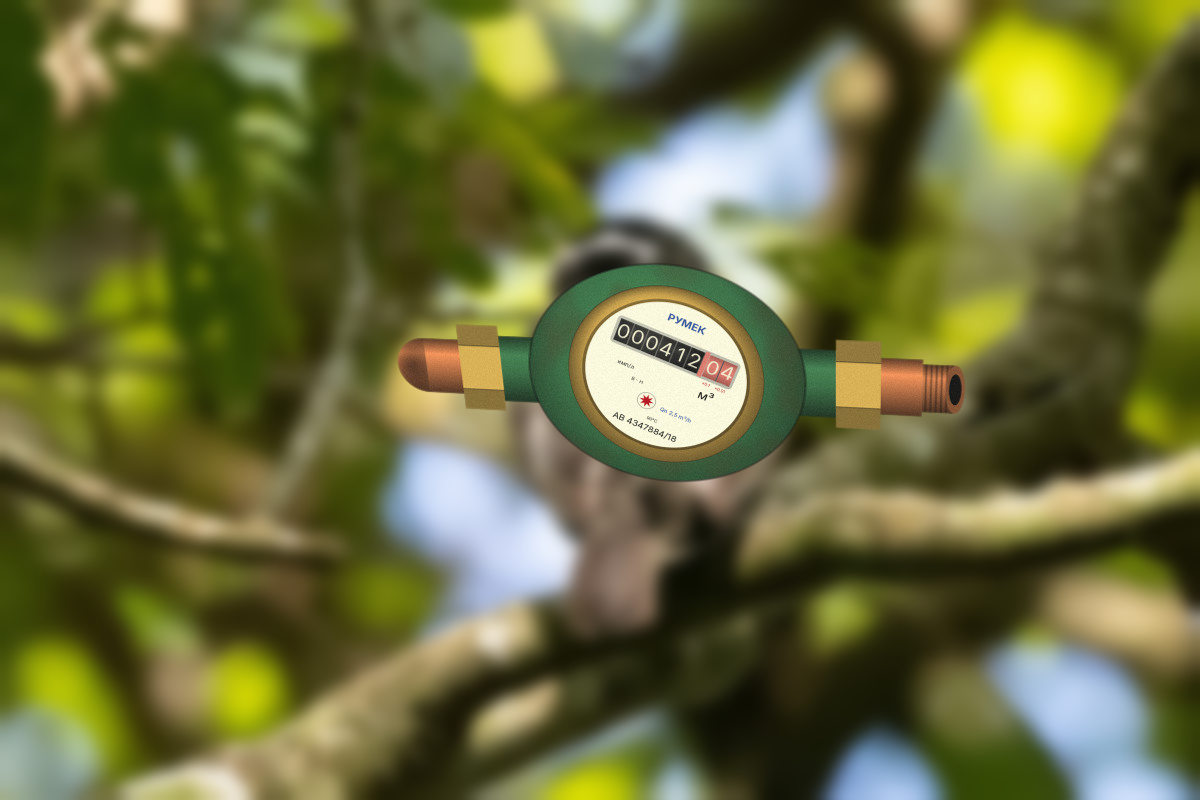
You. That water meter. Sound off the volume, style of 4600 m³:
412.04 m³
